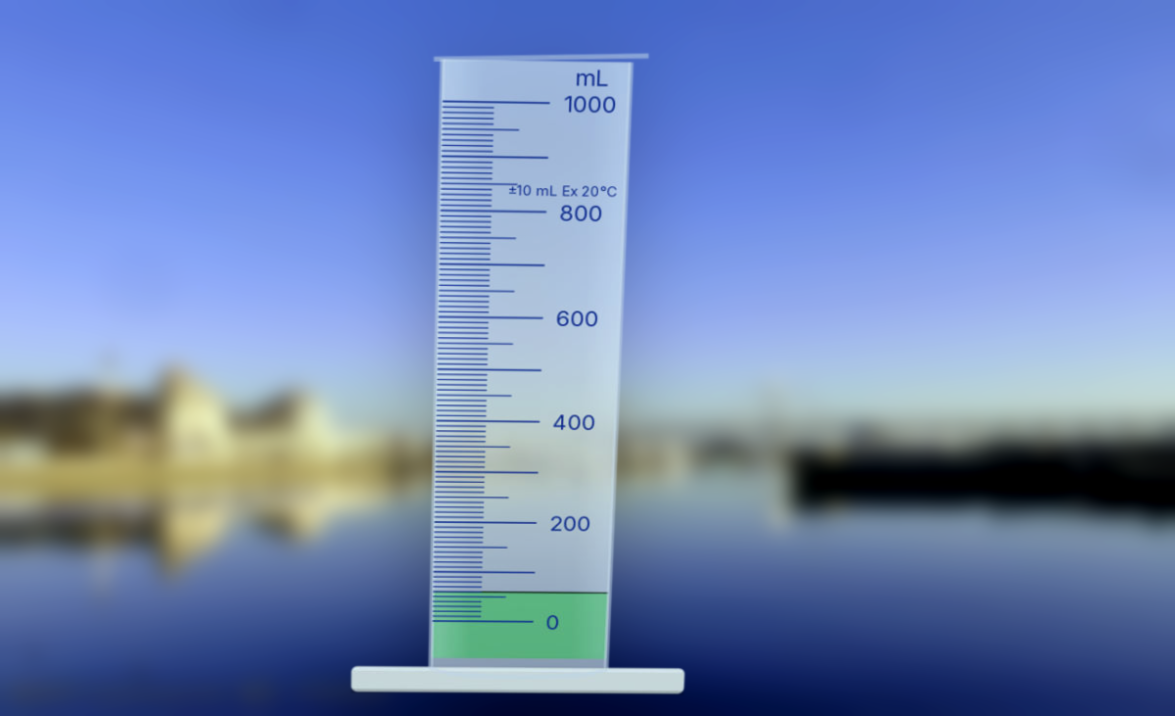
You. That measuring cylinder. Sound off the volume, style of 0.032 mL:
60 mL
